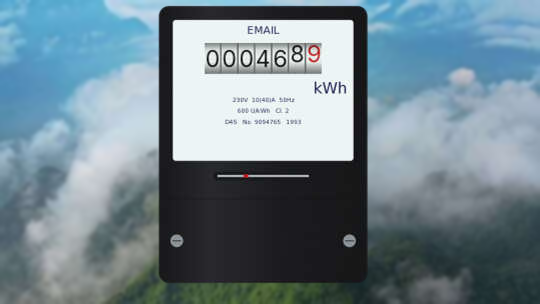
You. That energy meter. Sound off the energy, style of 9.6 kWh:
468.9 kWh
